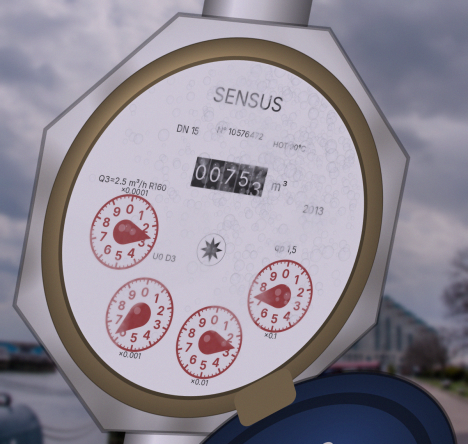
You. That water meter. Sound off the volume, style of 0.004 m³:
752.7262 m³
